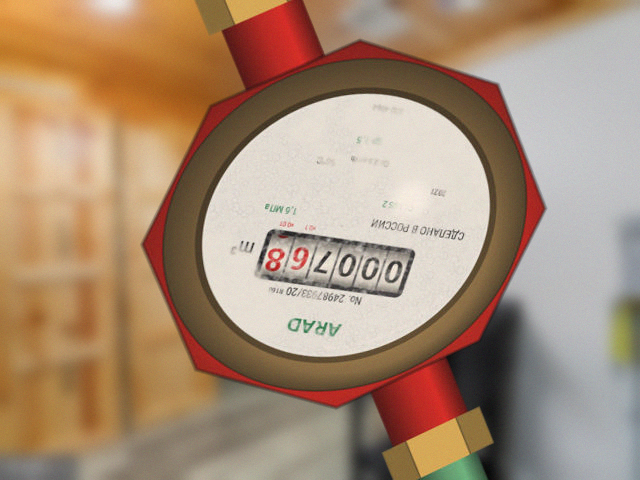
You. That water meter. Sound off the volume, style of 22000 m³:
7.68 m³
